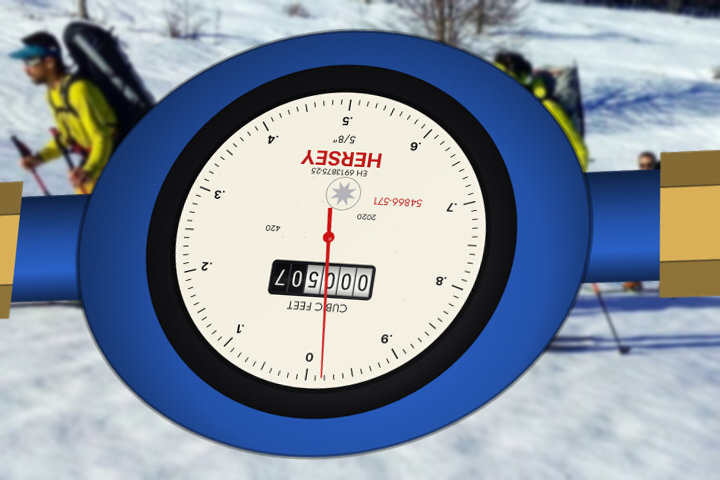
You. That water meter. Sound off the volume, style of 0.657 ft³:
506.98 ft³
